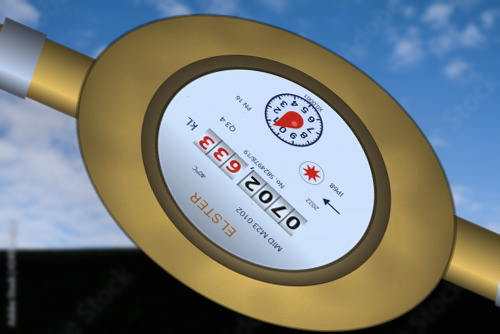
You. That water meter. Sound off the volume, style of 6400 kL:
702.6330 kL
